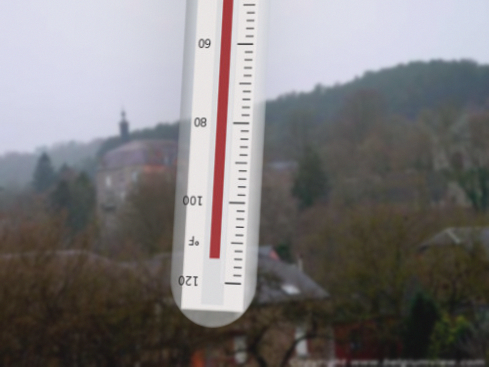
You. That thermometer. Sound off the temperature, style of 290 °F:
114 °F
